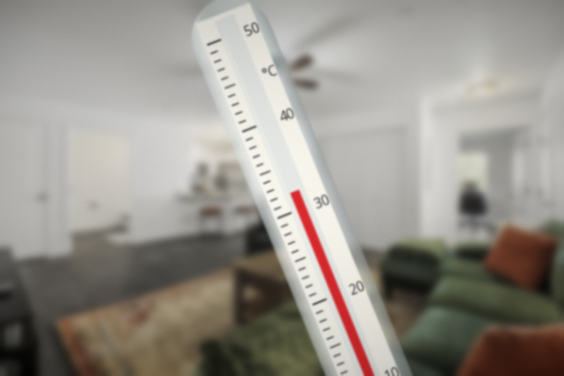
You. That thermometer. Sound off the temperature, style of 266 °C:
32 °C
